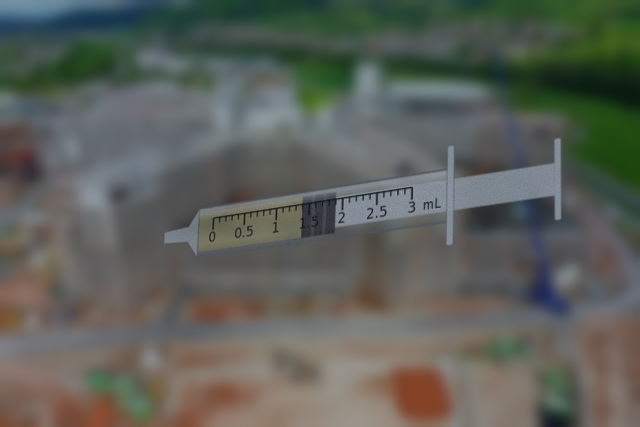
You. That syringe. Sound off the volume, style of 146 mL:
1.4 mL
